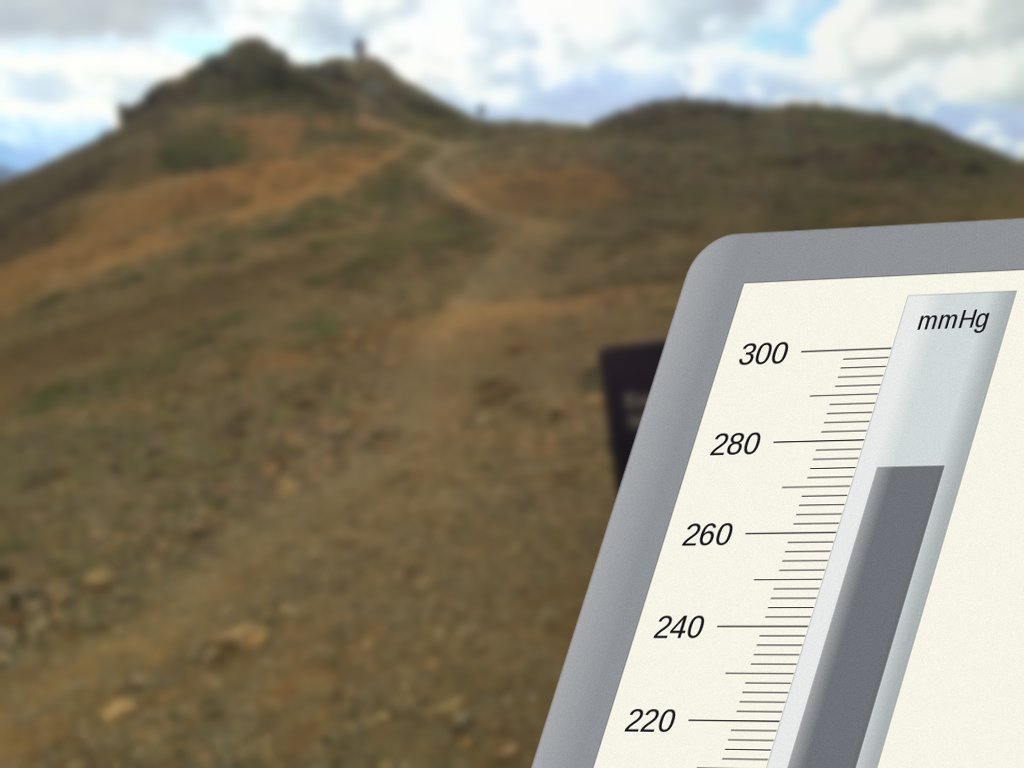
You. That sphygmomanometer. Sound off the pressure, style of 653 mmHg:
274 mmHg
